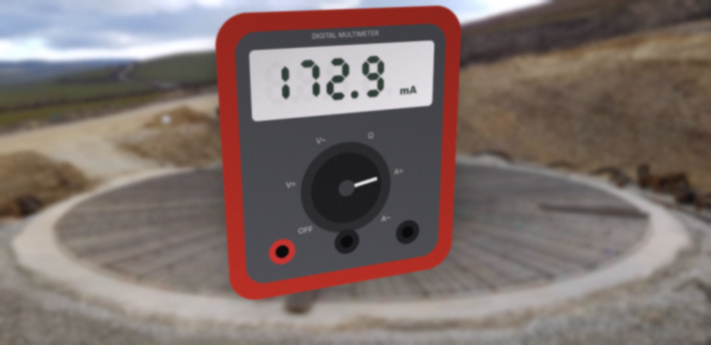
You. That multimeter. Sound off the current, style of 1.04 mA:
172.9 mA
